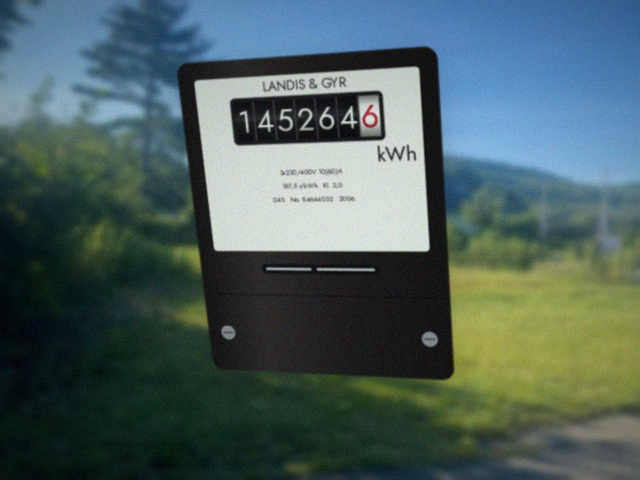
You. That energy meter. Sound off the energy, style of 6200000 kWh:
145264.6 kWh
